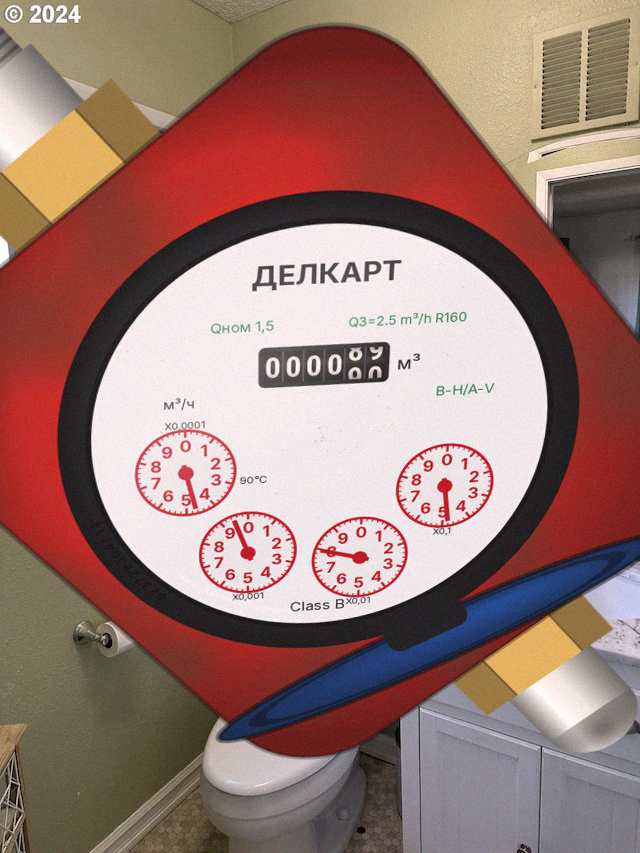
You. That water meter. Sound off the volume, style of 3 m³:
89.4794 m³
